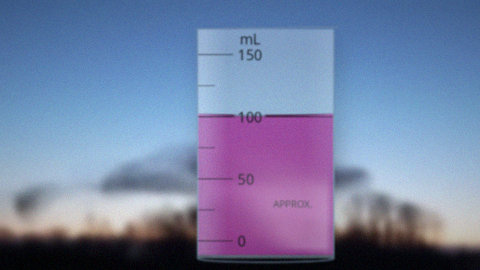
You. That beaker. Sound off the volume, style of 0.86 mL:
100 mL
